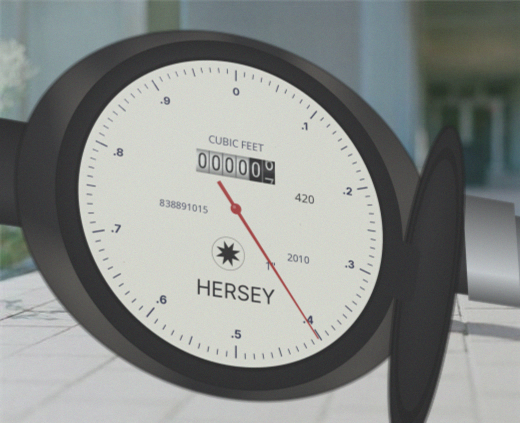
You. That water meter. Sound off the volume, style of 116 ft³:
6.40 ft³
